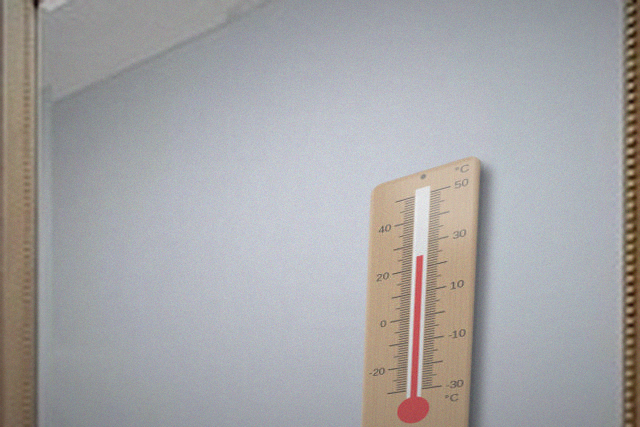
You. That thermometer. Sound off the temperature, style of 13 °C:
25 °C
